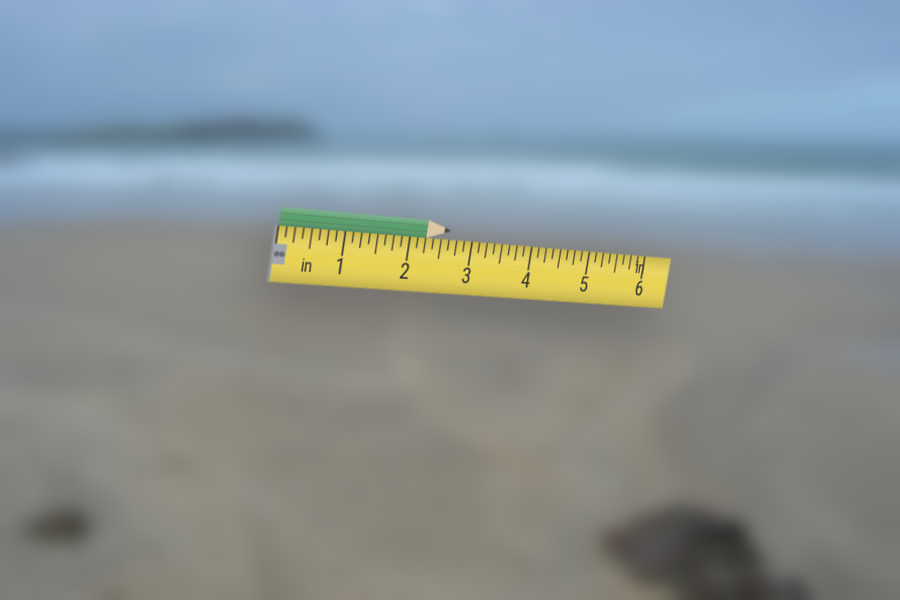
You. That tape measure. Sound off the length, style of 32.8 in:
2.625 in
